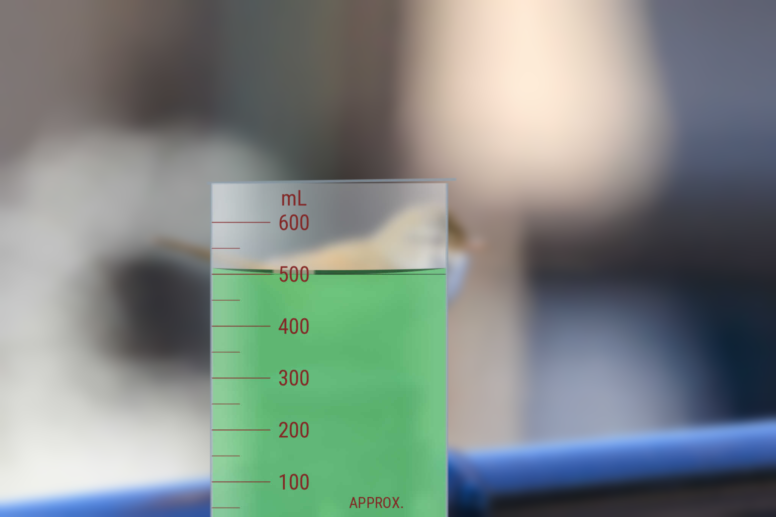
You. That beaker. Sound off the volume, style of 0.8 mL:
500 mL
